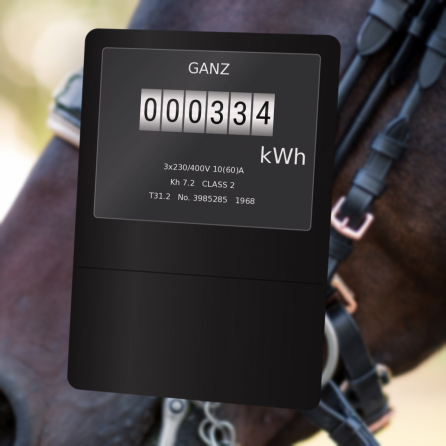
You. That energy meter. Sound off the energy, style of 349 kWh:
334 kWh
